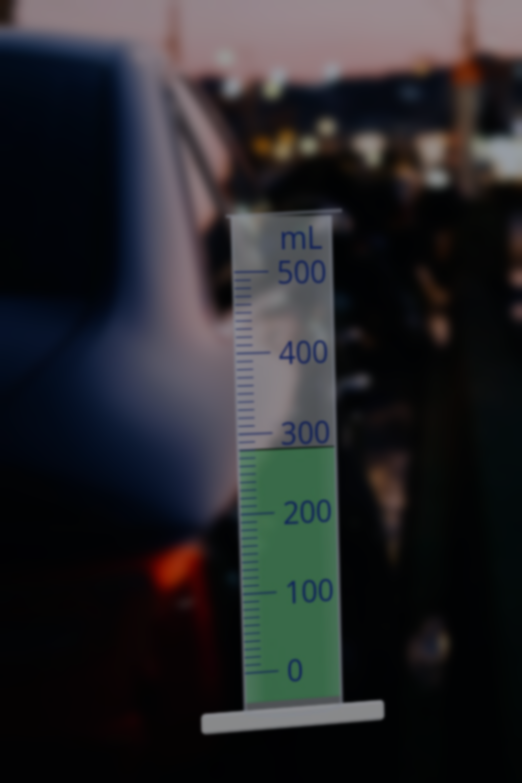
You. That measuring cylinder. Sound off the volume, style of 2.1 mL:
280 mL
